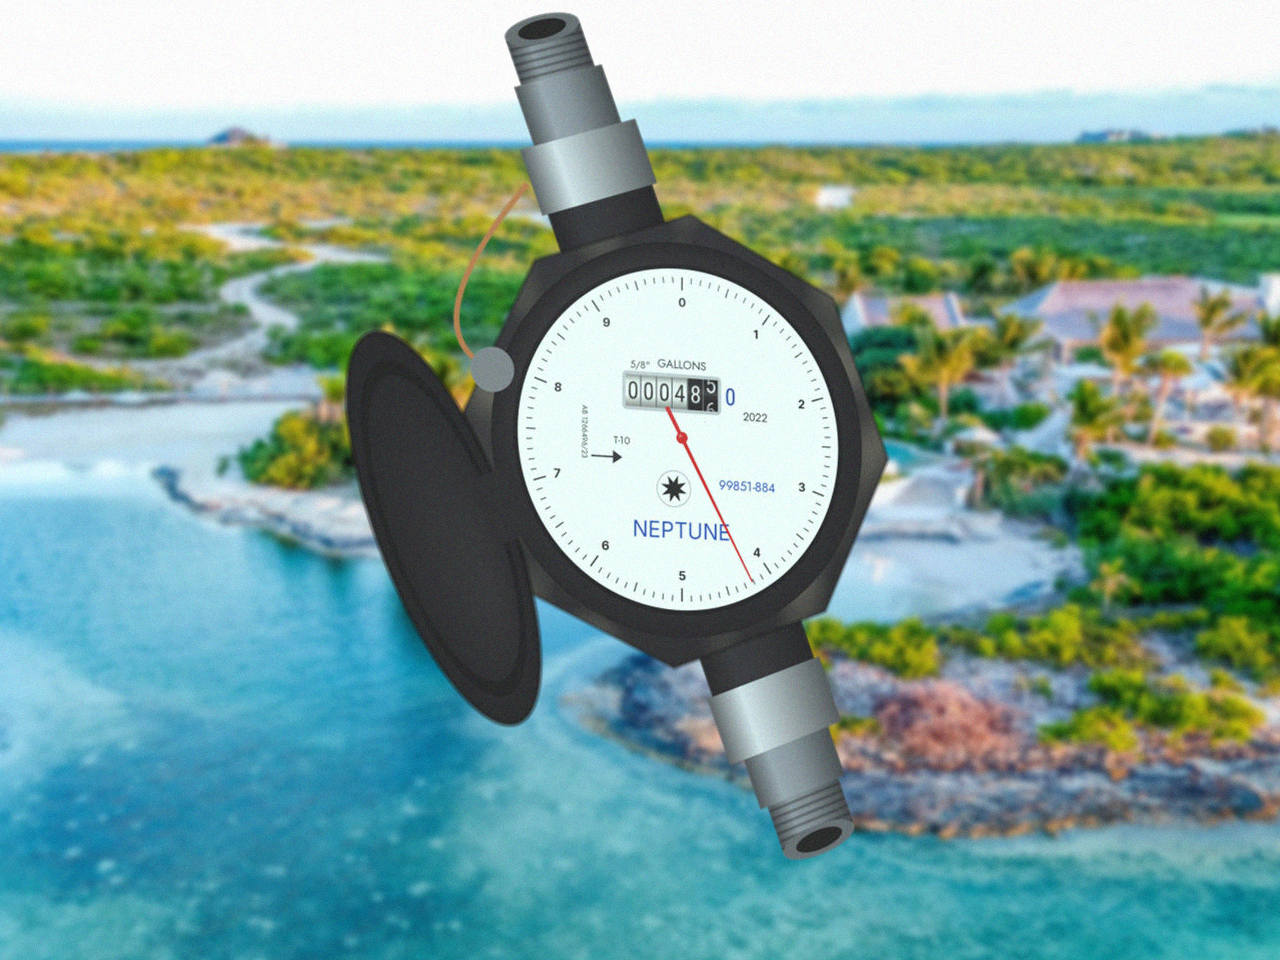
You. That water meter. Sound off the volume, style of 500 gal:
4854.2 gal
